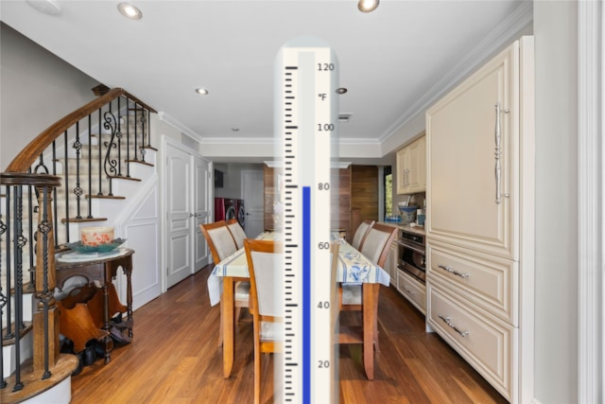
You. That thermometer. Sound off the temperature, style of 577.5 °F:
80 °F
